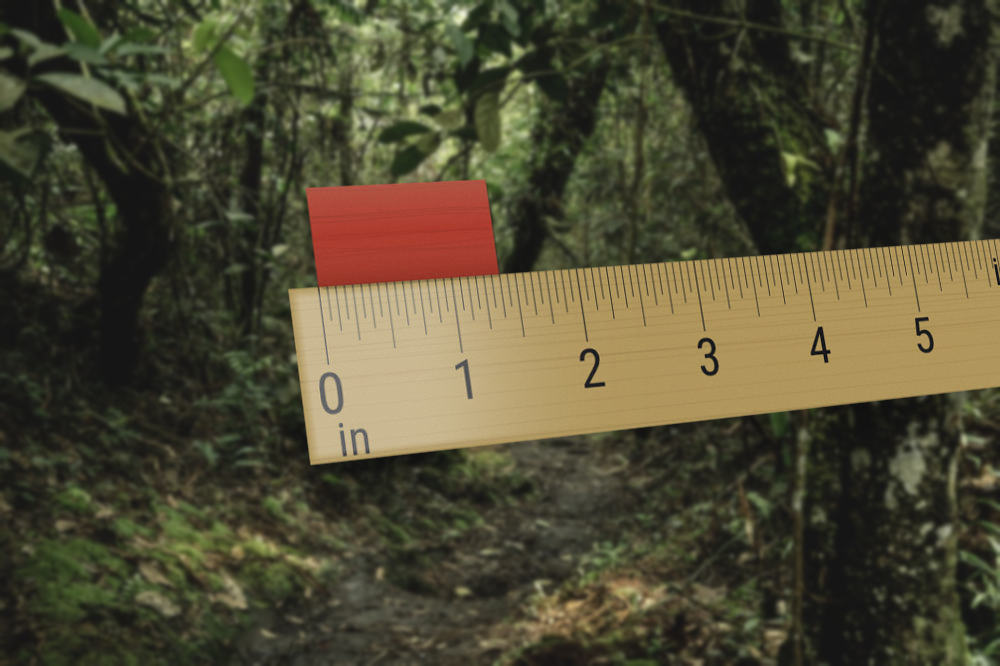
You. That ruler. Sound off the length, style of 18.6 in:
1.375 in
